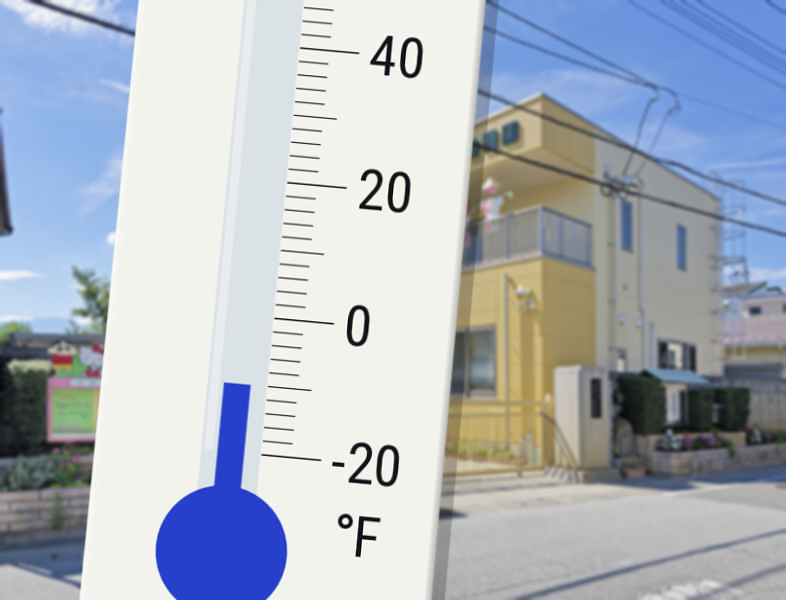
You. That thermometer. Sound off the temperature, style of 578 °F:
-10 °F
